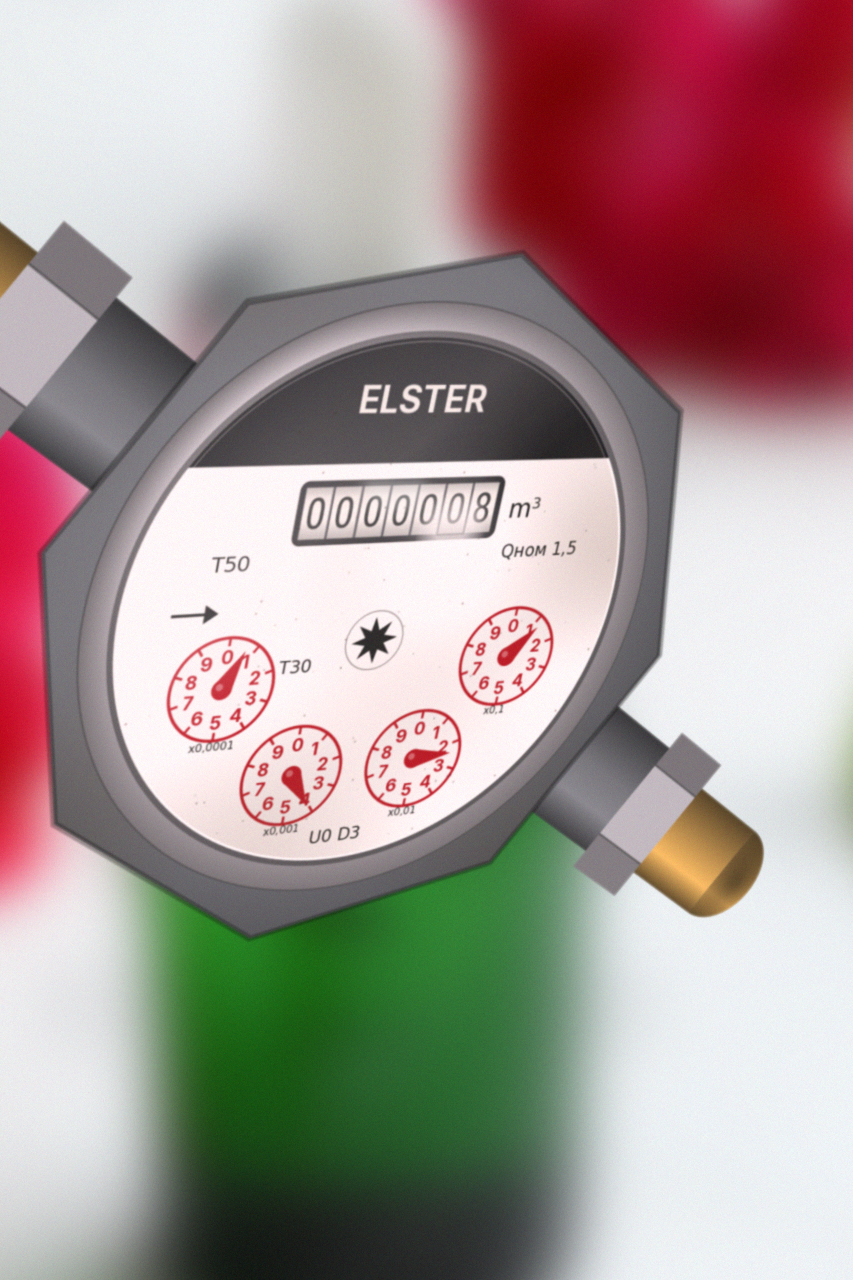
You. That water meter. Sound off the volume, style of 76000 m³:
8.1240 m³
